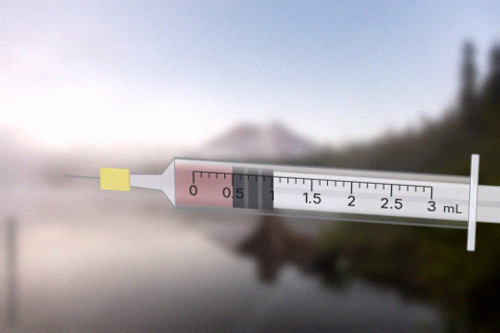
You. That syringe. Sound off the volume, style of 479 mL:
0.5 mL
